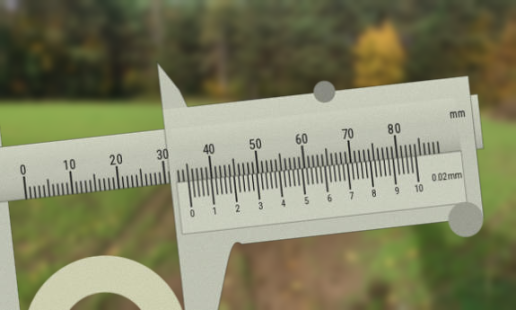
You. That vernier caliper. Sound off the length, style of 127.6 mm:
35.0 mm
